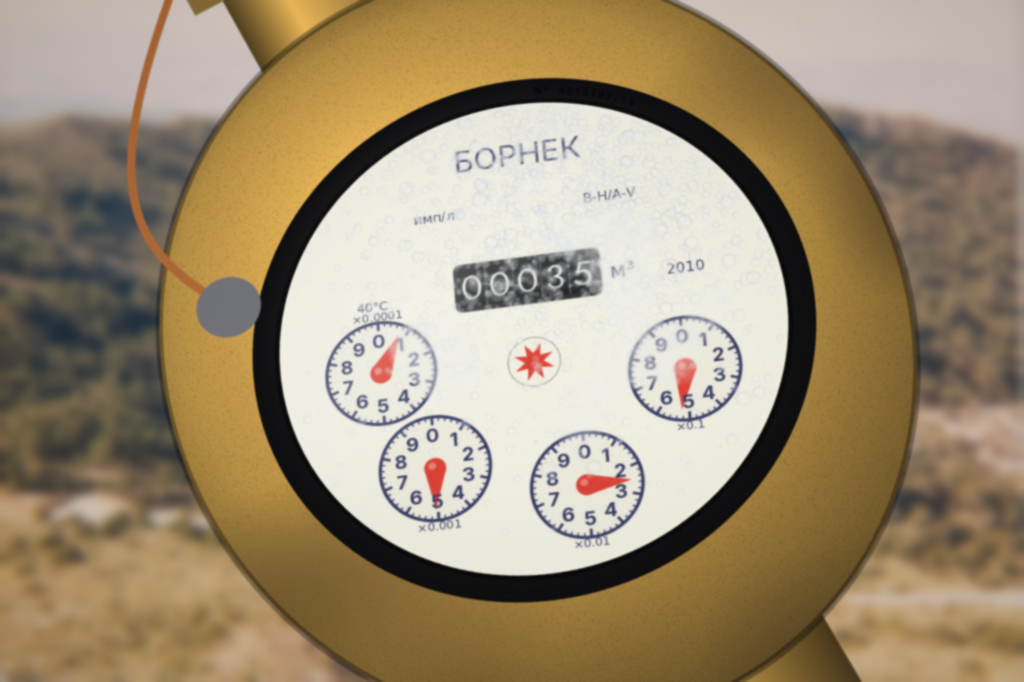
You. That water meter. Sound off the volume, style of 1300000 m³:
35.5250 m³
